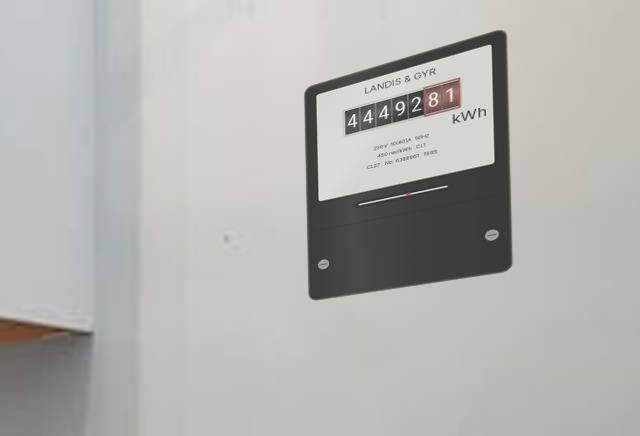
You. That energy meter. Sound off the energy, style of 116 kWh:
44492.81 kWh
